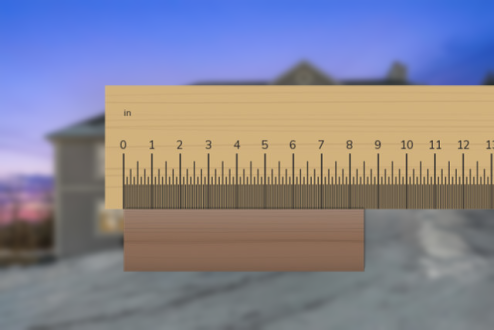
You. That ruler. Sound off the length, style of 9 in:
8.5 in
